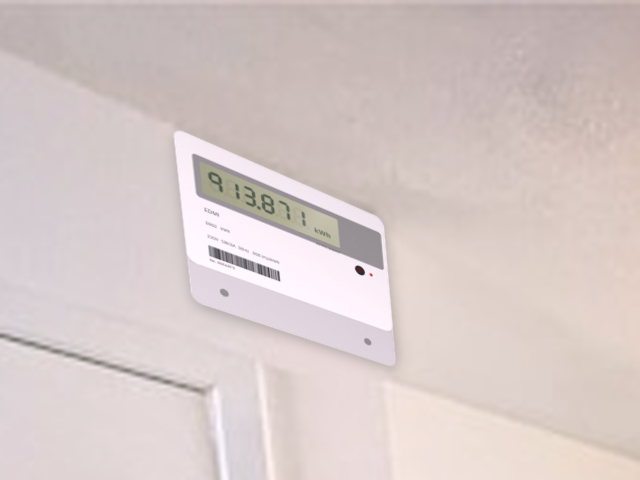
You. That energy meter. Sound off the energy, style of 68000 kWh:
913.871 kWh
